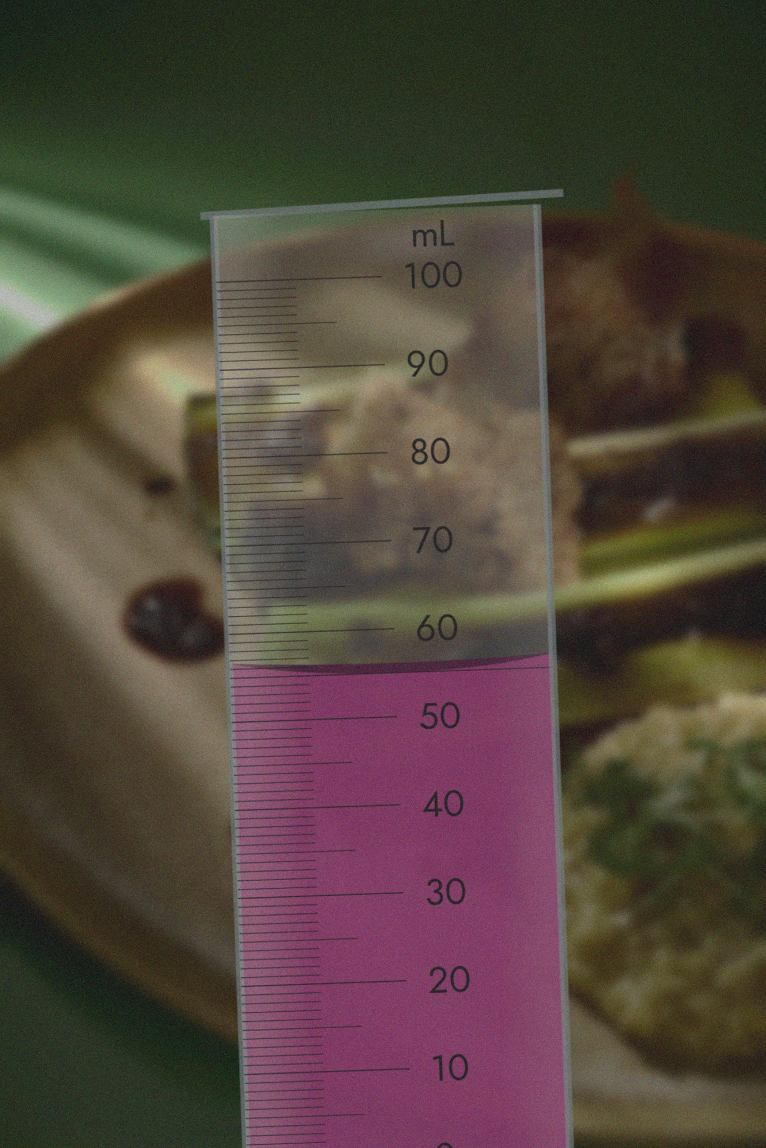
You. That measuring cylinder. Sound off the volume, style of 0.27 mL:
55 mL
